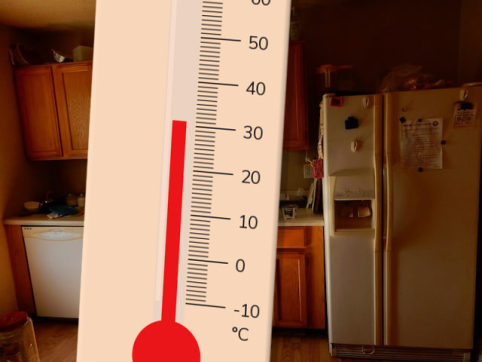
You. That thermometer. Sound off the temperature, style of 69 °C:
31 °C
